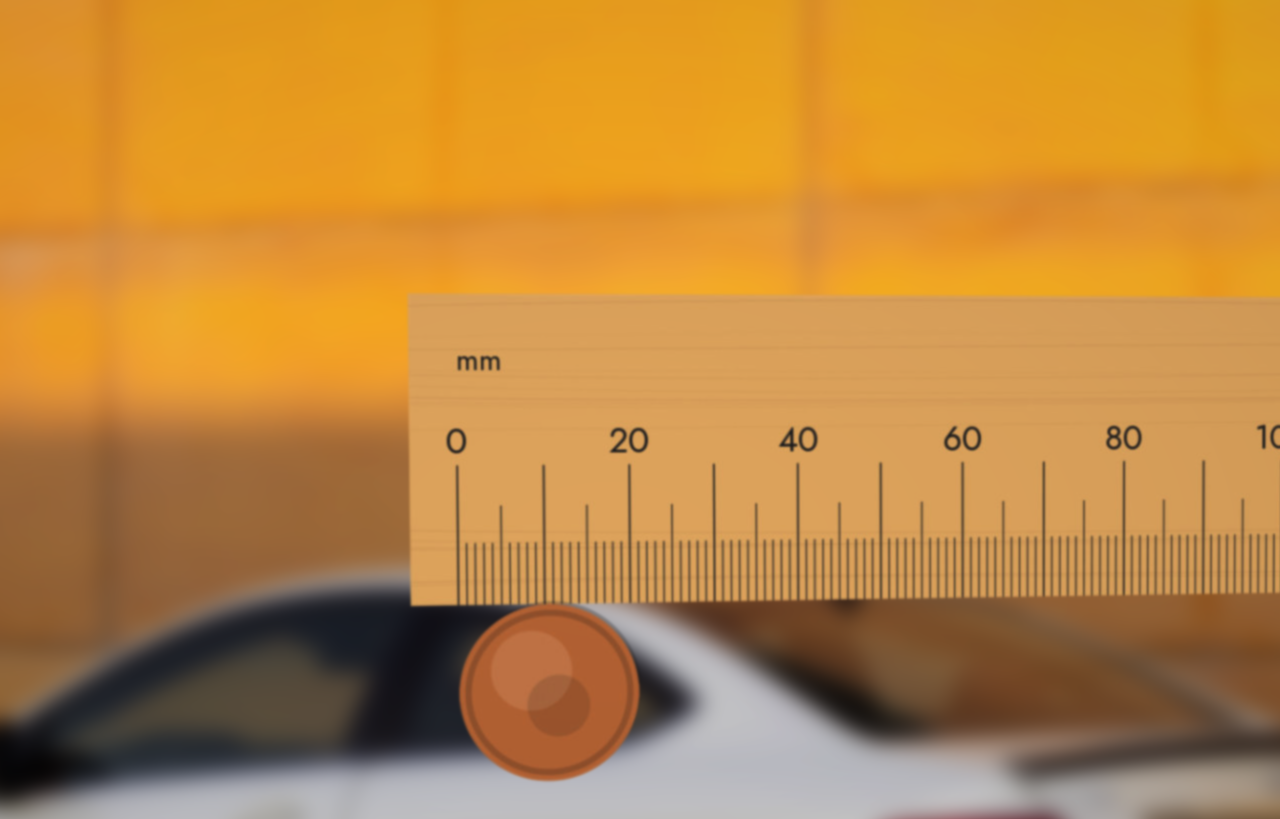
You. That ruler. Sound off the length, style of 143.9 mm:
21 mm
